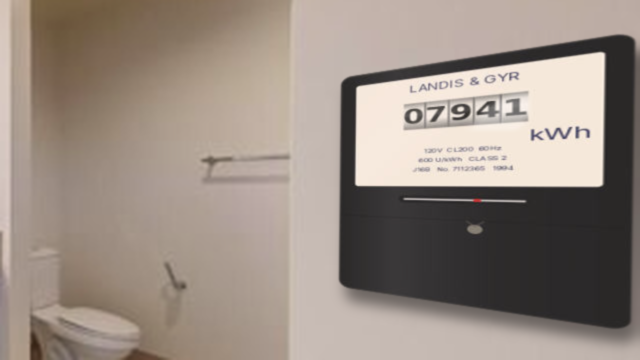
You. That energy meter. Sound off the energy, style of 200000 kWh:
7941 kWh
